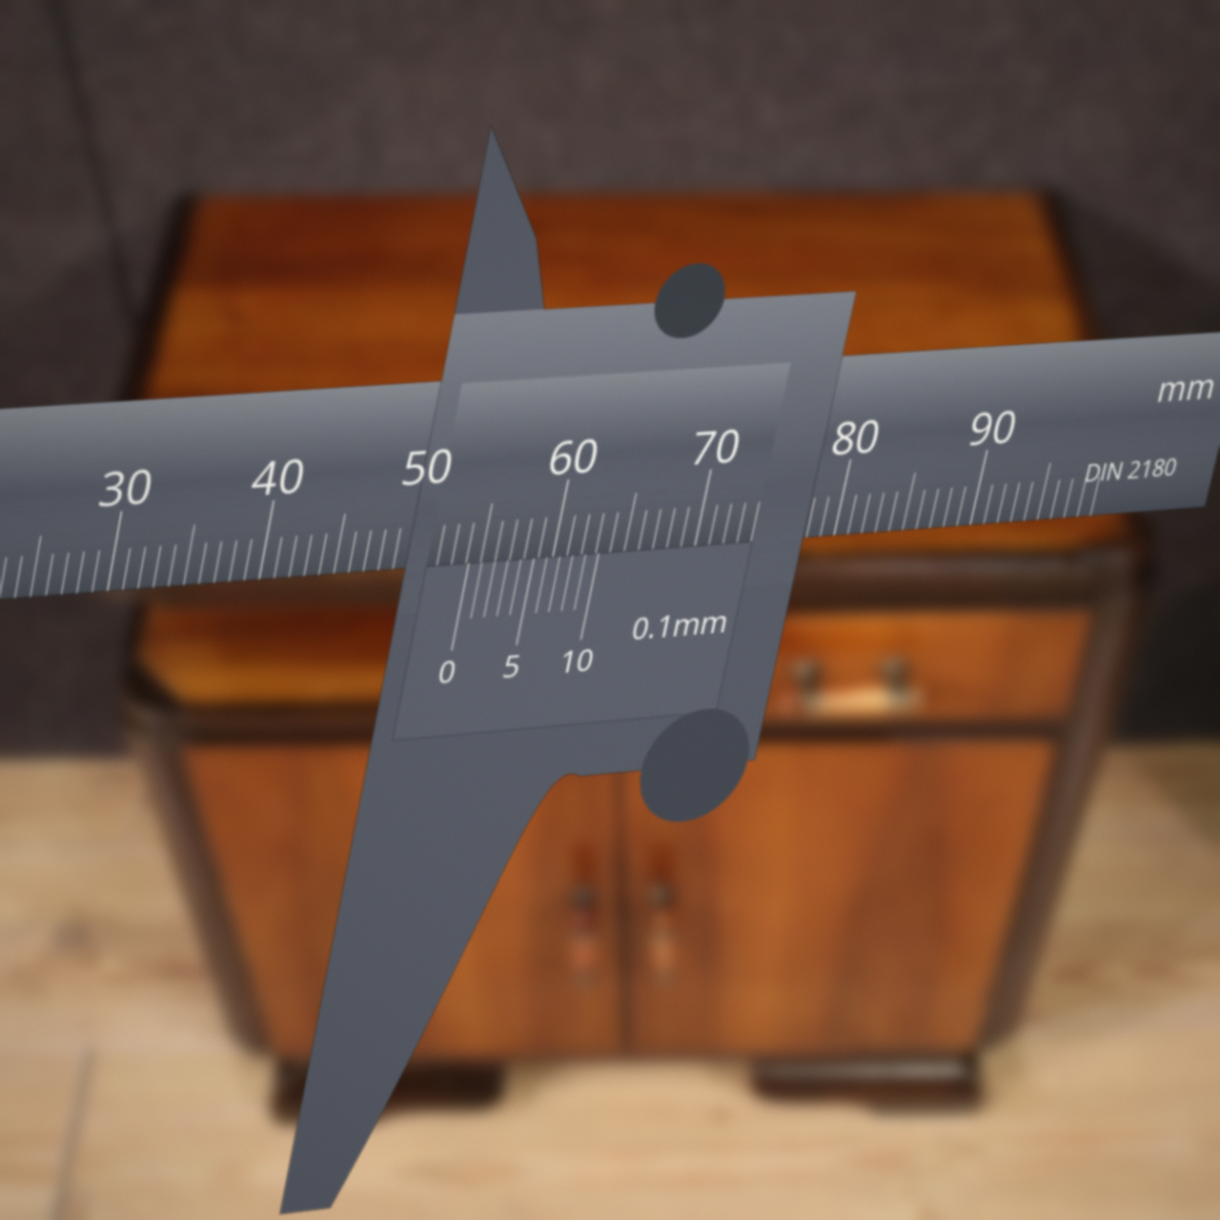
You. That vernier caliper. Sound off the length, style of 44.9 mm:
54.2 mm
